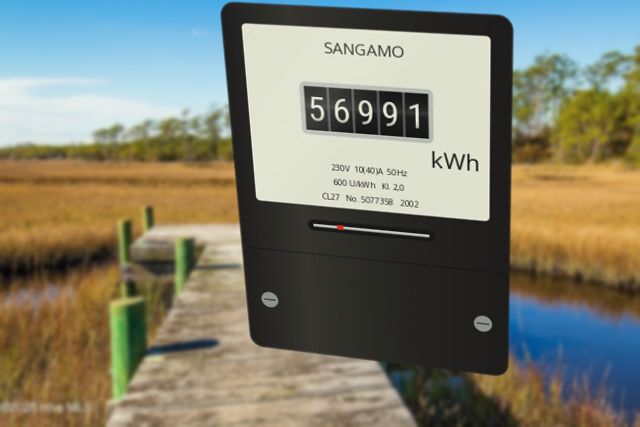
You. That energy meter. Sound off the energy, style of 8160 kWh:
56991 kWh
